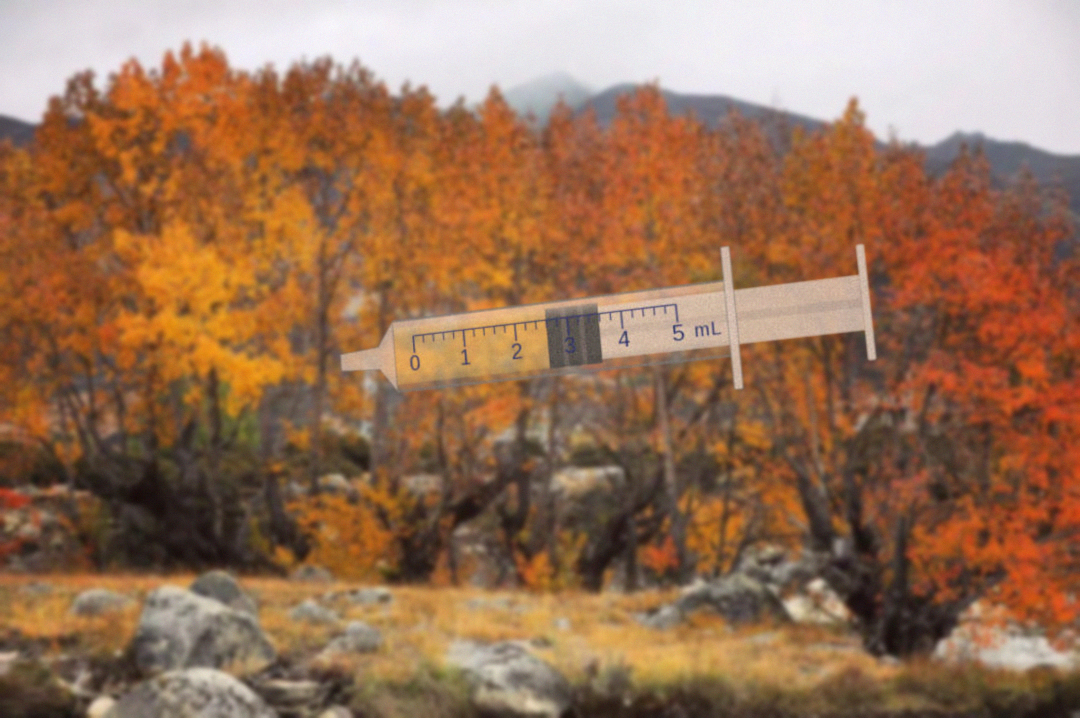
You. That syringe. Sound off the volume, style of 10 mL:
2.6 mL
